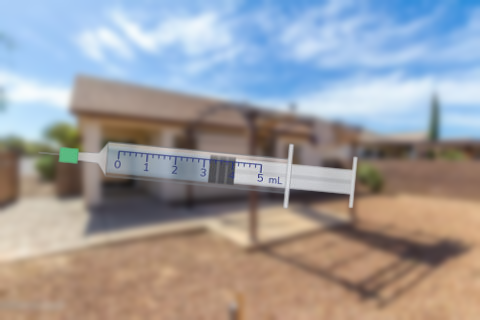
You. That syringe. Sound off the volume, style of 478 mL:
3.2 mL
